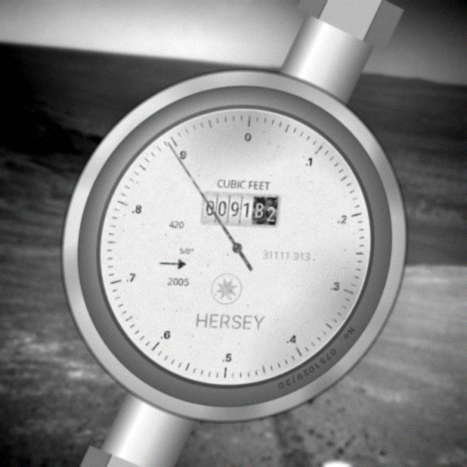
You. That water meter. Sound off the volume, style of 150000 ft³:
9181.89 ft³
